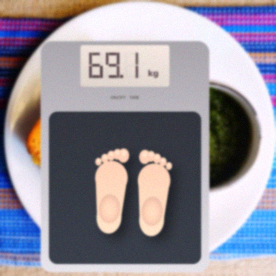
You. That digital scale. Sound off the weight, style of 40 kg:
69.1 kg
